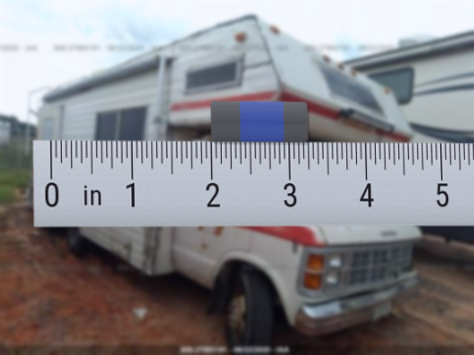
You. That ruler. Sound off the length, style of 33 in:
1.25 in
